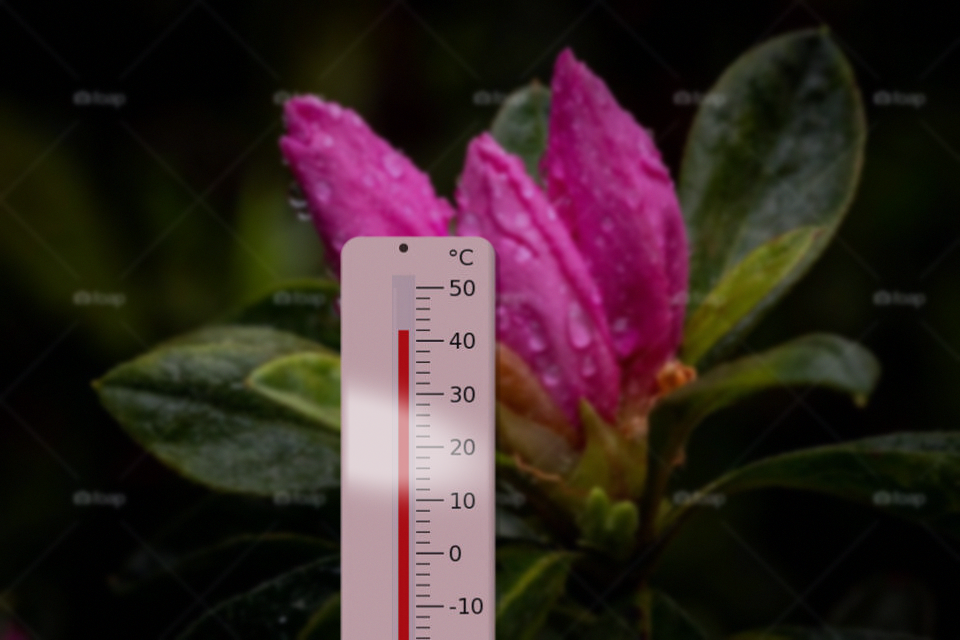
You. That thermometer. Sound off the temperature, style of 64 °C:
42 °C
